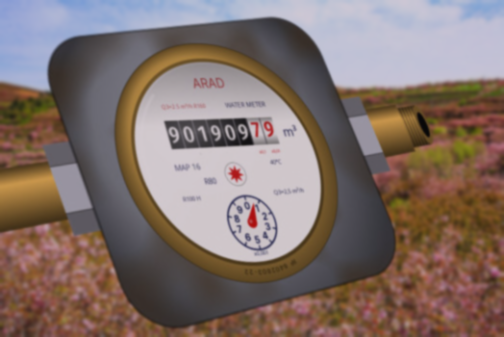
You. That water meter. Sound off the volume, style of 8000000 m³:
901909.790 m³
